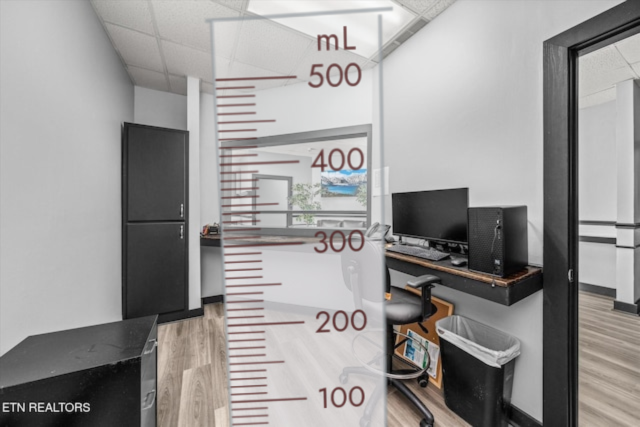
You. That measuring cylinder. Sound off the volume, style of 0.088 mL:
300 mL
